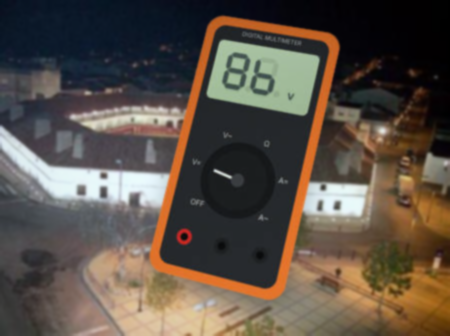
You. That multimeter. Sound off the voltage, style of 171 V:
86 V
